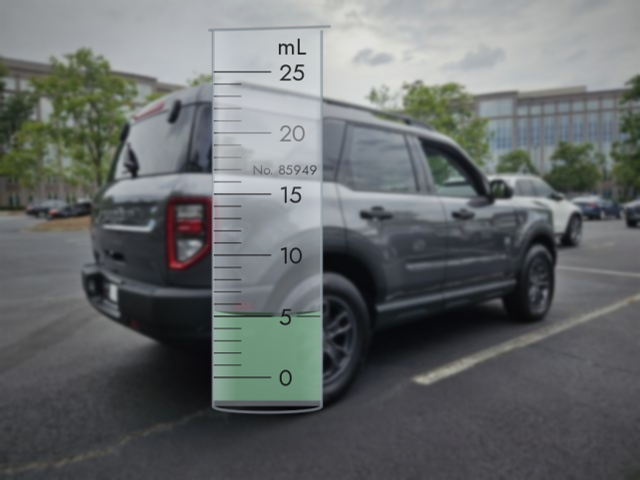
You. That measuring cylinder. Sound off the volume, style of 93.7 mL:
5 mL
